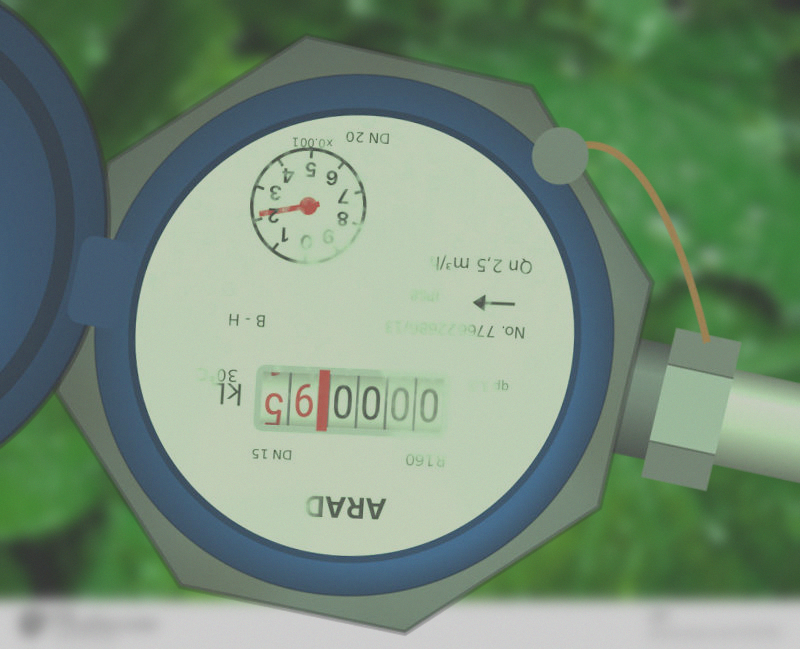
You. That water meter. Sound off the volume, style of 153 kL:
0.952 kL
